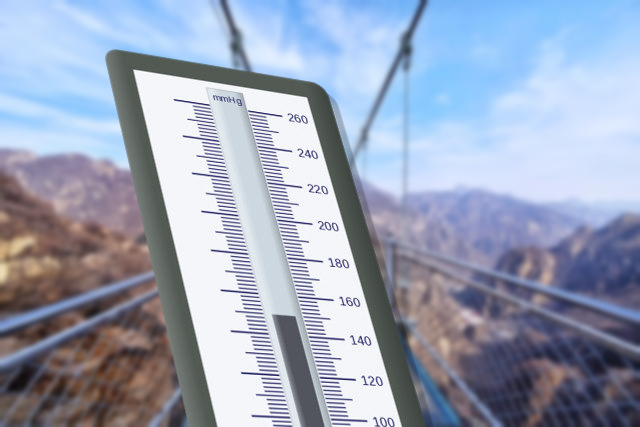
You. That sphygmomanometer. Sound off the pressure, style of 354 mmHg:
150 mmHg
